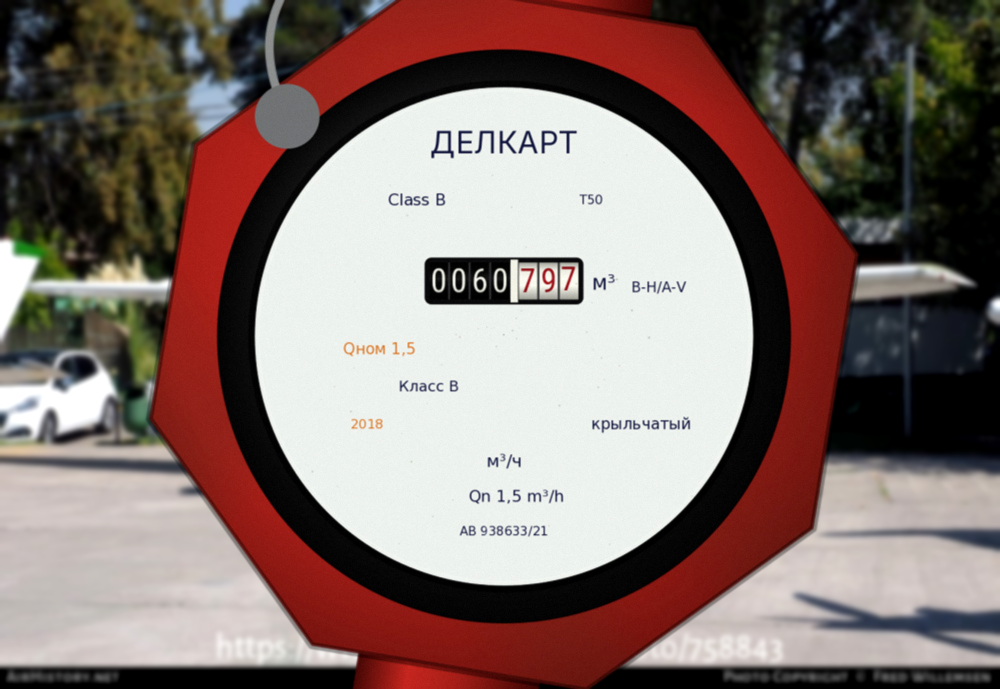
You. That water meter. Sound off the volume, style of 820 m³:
60.797 m³
